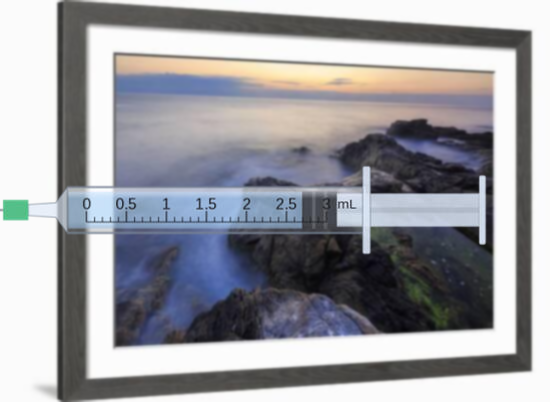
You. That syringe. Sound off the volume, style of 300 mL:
2.7 mL
